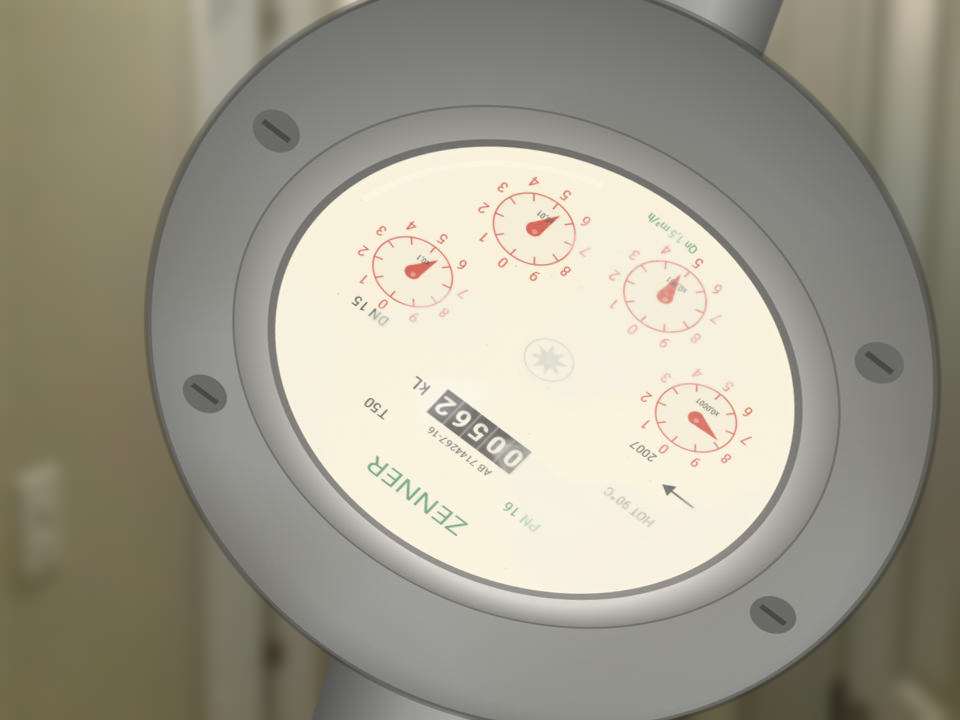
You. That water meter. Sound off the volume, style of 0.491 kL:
562.5547 kL
